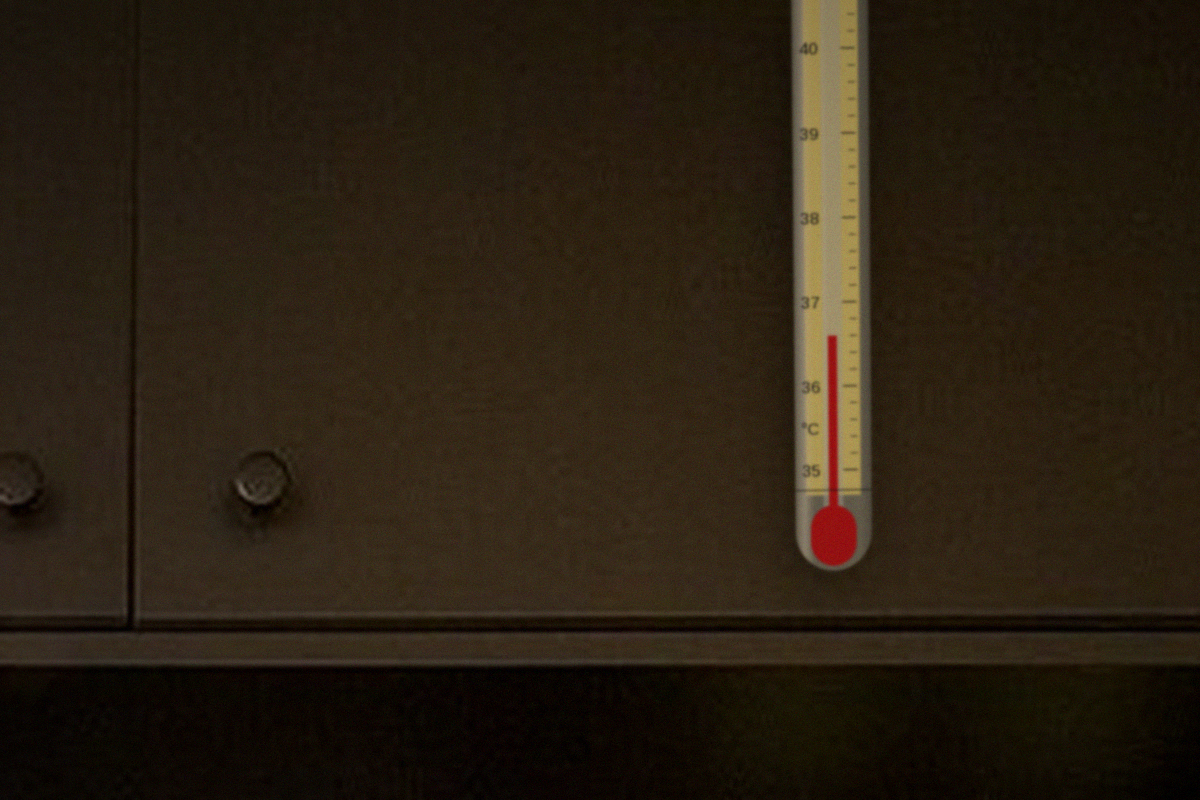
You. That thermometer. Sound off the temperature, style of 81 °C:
36.6 °C
